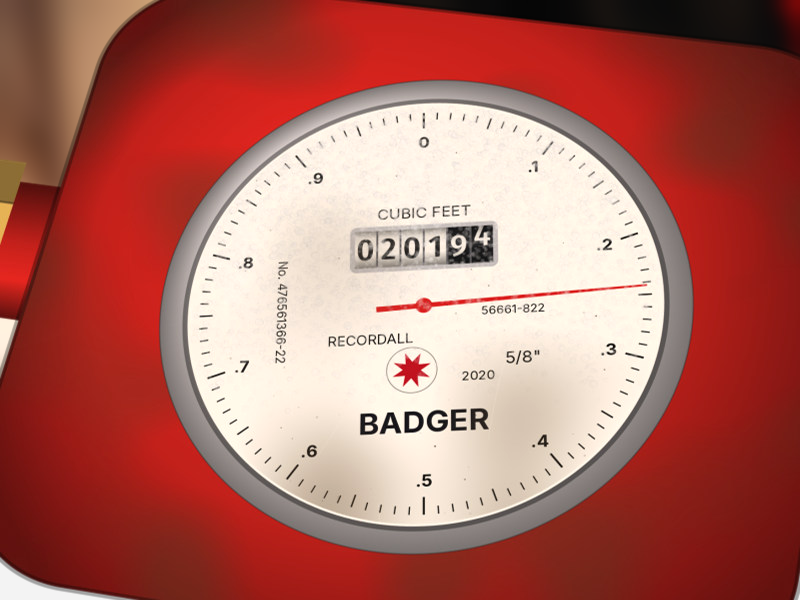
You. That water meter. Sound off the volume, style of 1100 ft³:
20194.24 ft³
